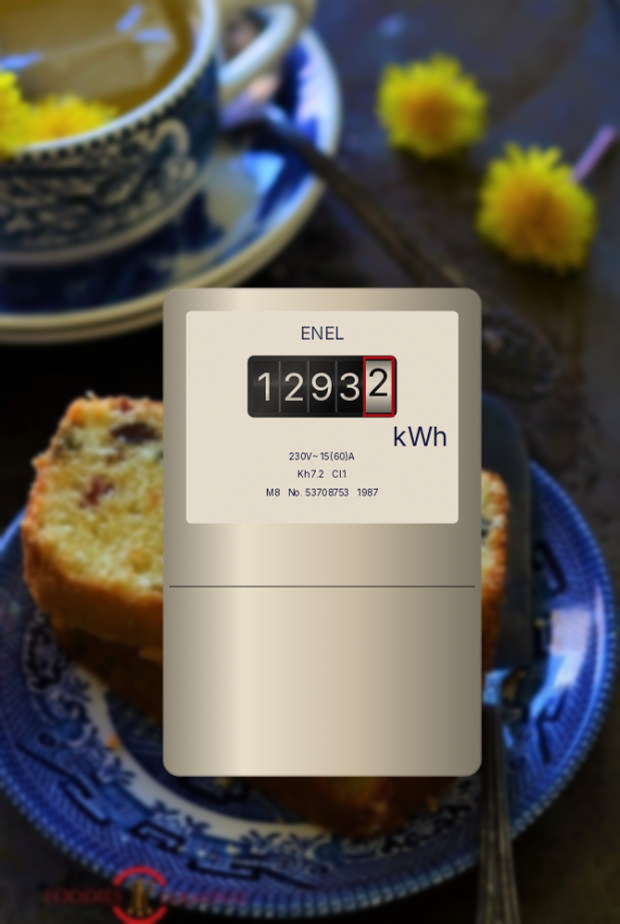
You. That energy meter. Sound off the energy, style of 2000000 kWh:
1293.2 kWh
